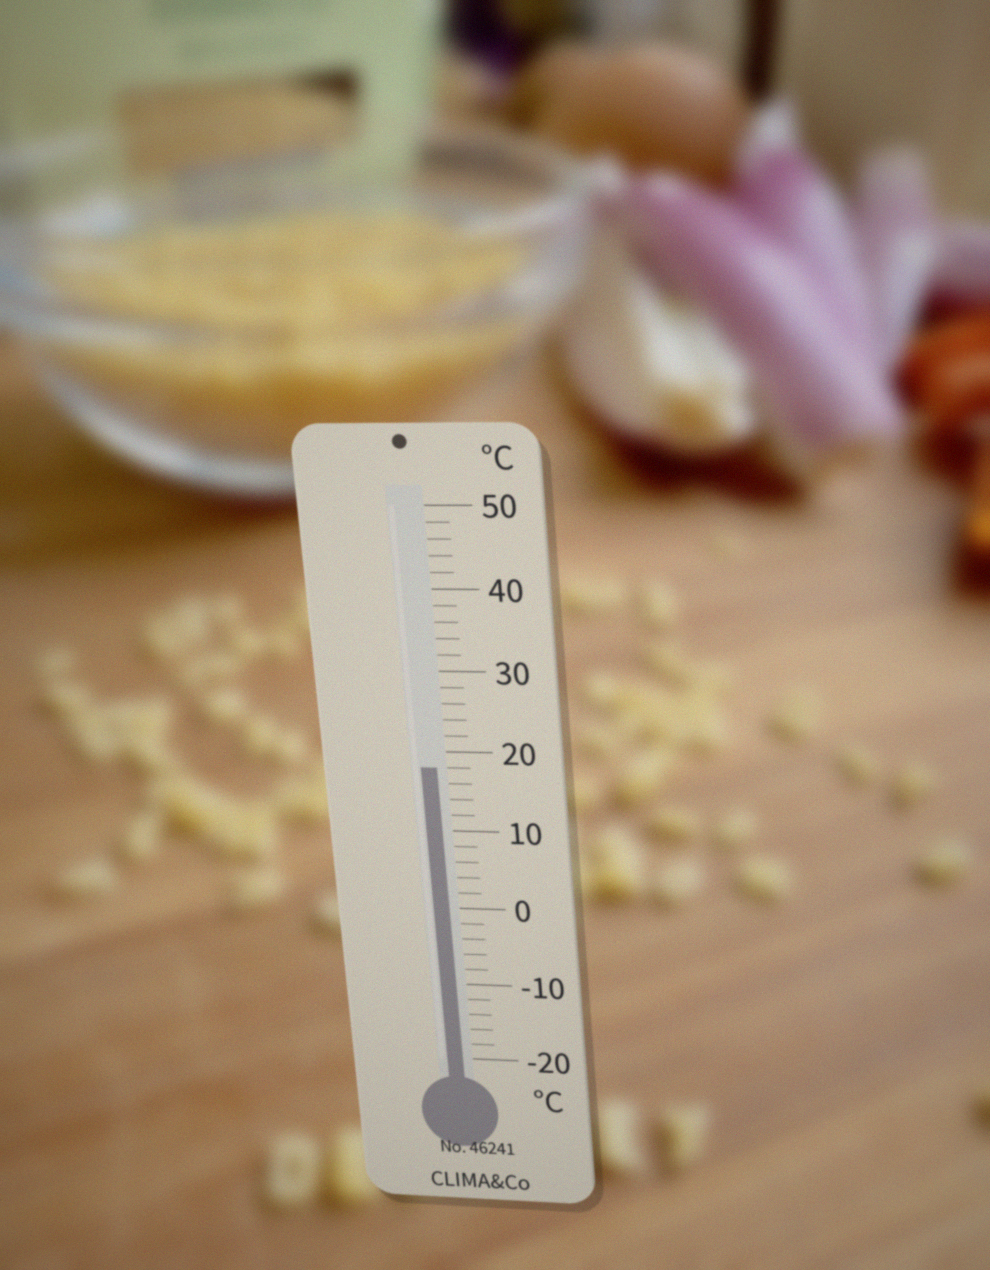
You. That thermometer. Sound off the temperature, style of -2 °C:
18 °C
